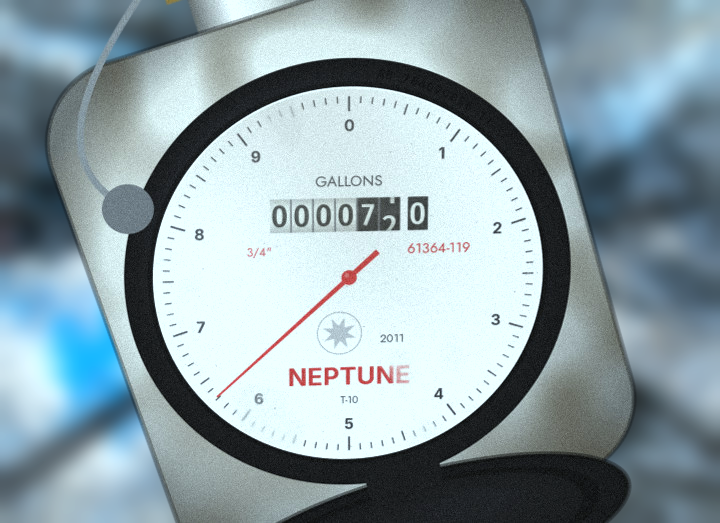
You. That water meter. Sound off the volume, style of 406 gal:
716.3 gal
